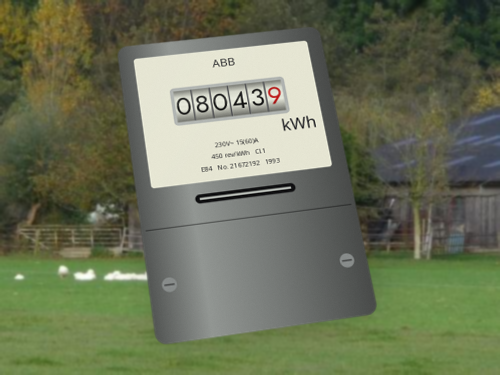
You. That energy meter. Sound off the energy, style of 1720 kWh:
8043.9 kWh
